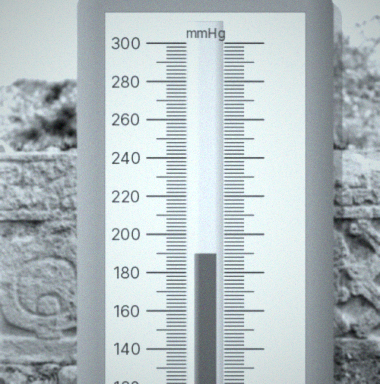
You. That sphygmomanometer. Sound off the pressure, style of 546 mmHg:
190 mmHg
